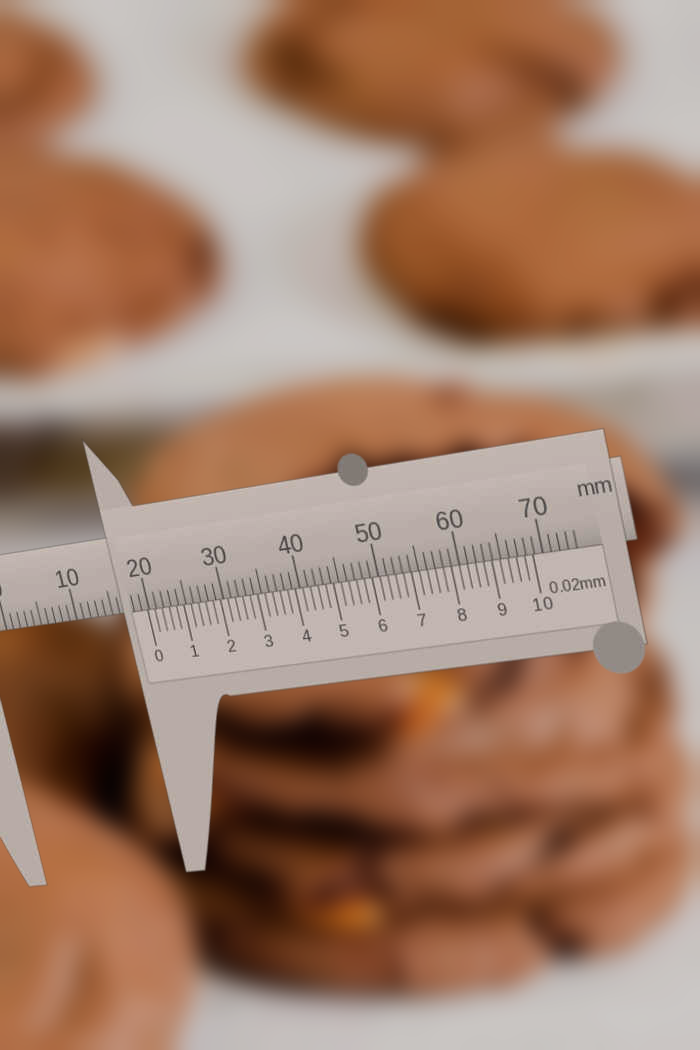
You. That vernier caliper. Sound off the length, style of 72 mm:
19.8 mm
